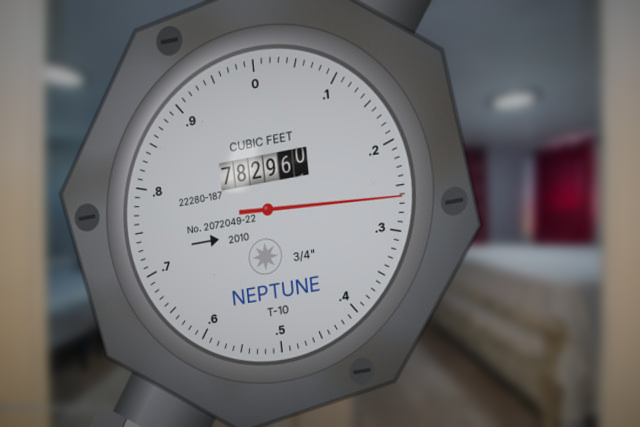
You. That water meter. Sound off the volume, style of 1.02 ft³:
782960.26 ft³
